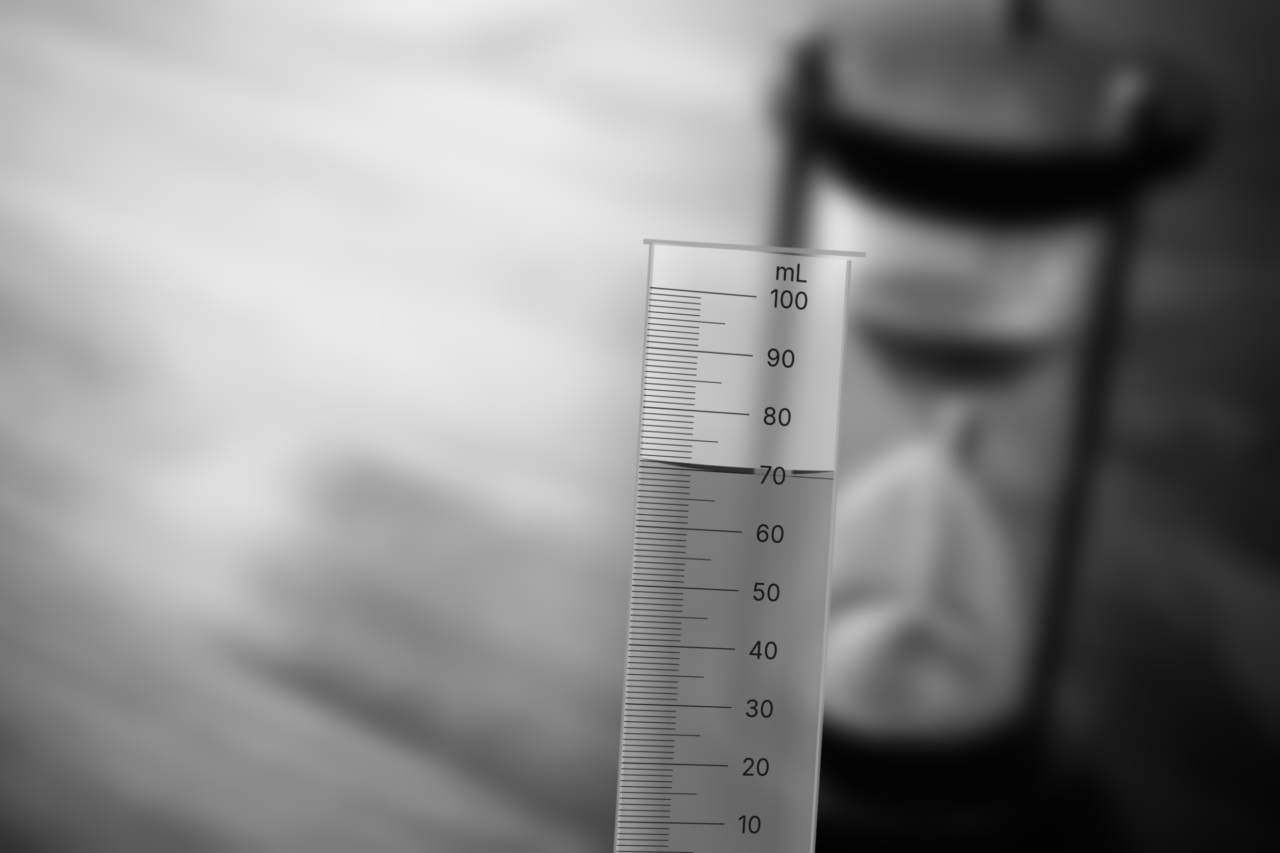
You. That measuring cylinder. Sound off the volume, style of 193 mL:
70 mL
